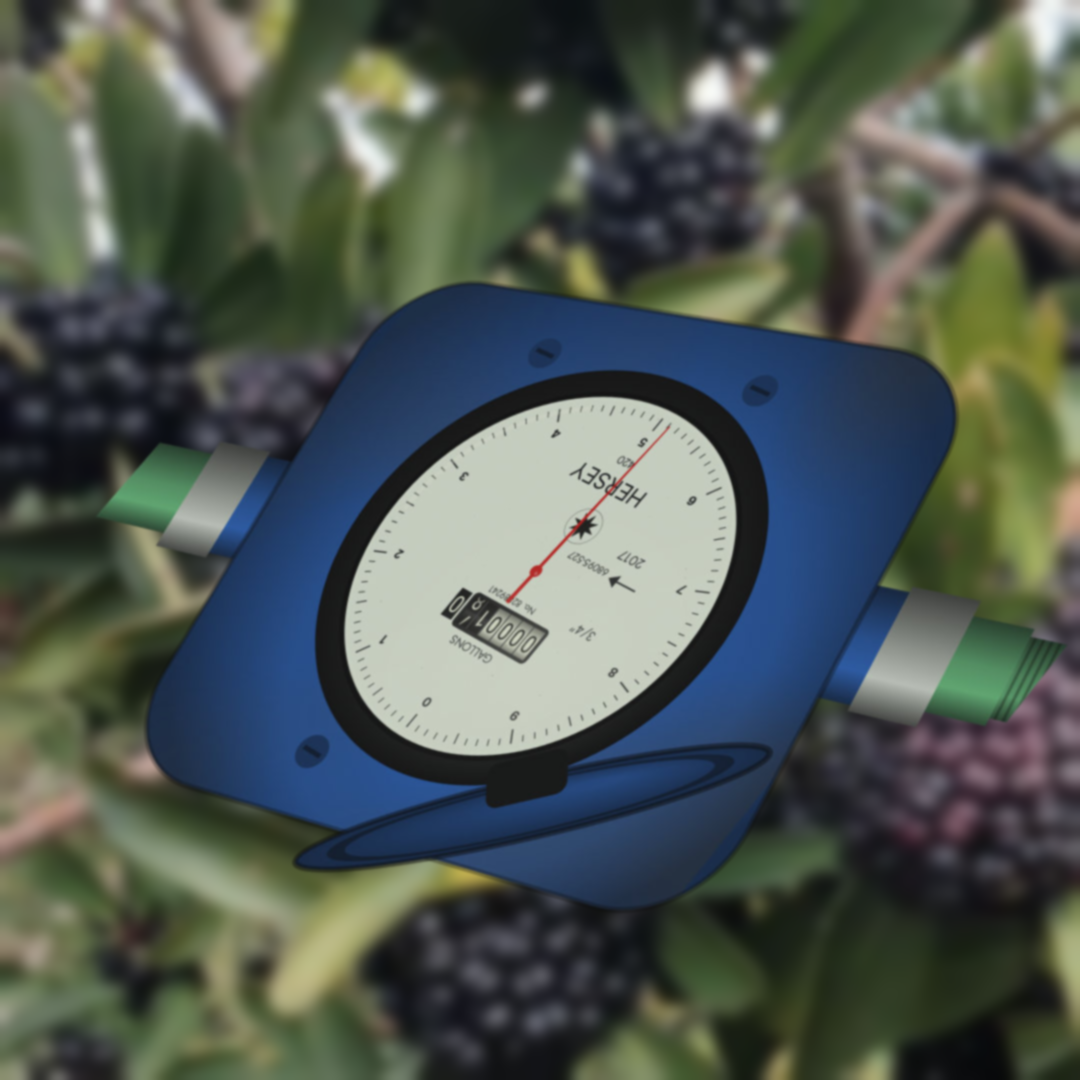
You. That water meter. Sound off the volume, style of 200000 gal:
175.1 gal
